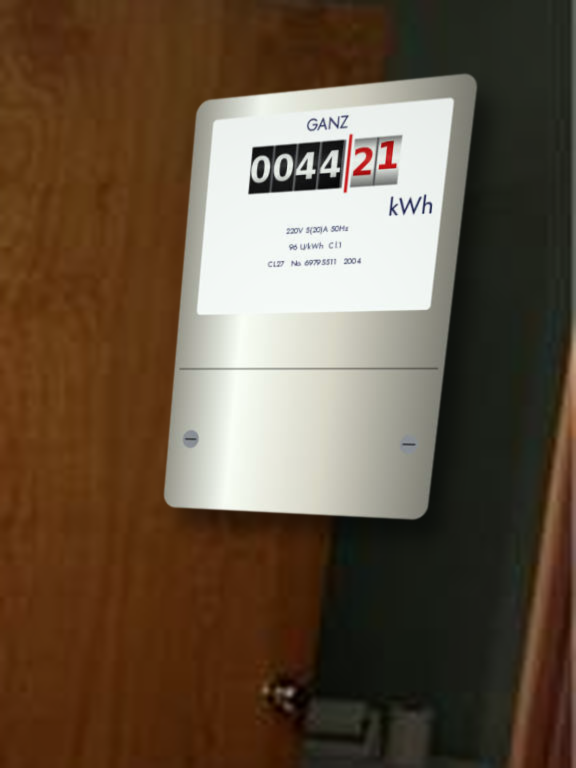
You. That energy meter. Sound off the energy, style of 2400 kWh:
44.21 kWh
